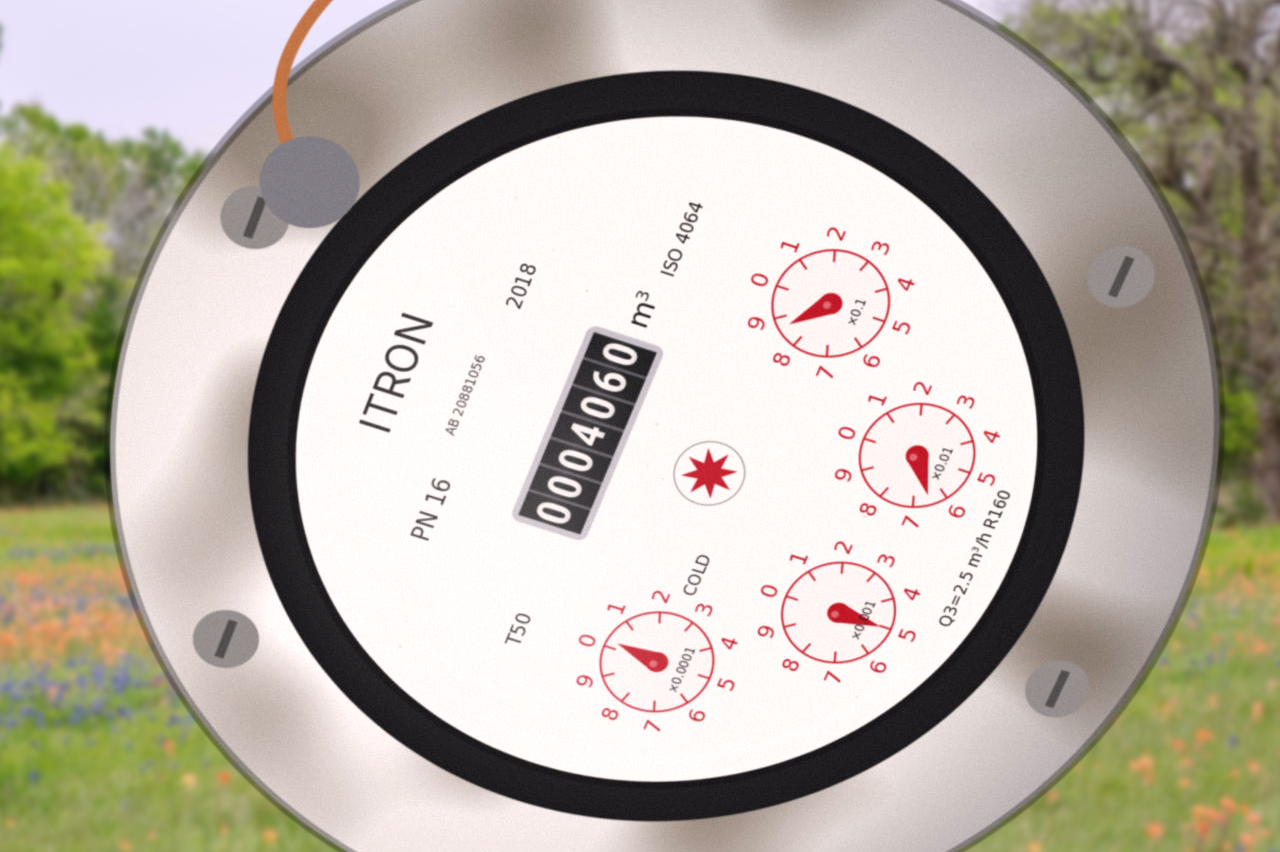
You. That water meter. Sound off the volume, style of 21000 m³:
4060.8650 m³
